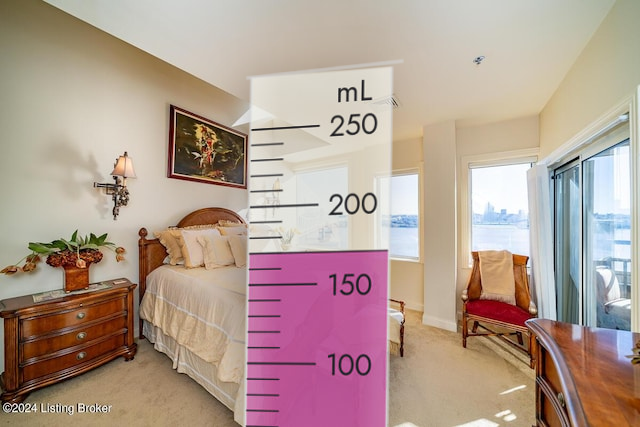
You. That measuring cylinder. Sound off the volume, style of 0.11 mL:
170 mL
